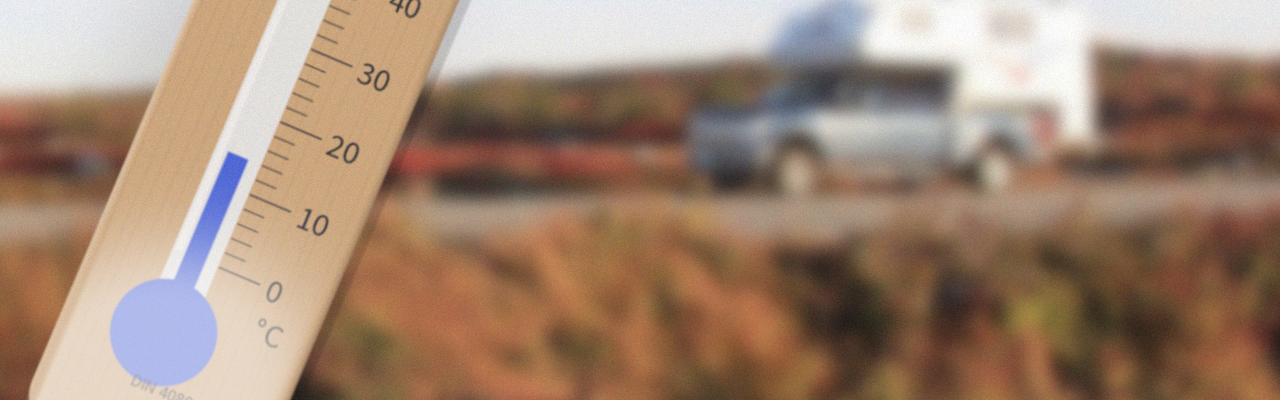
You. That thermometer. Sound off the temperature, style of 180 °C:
14 °C
